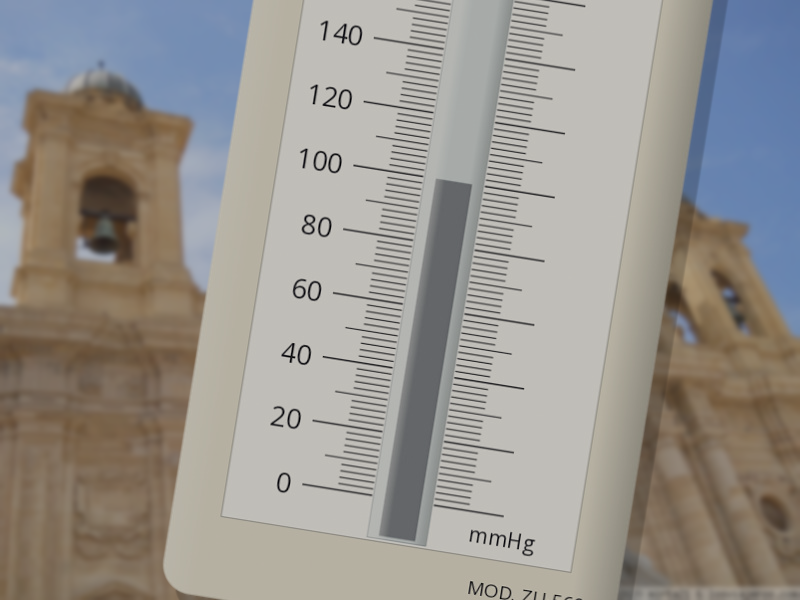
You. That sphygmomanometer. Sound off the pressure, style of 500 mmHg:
100 mmHg
